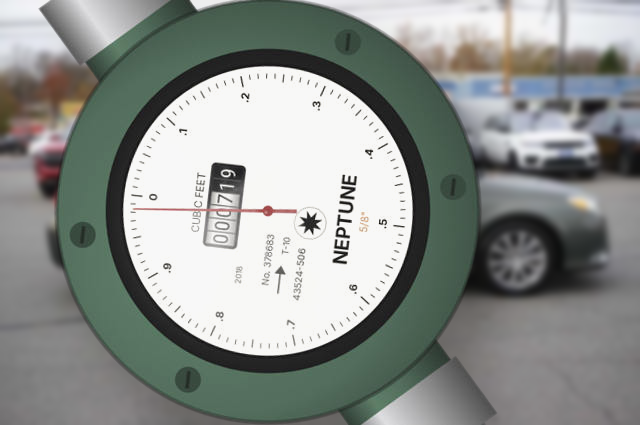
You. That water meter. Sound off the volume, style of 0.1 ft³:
718.98 ft³
